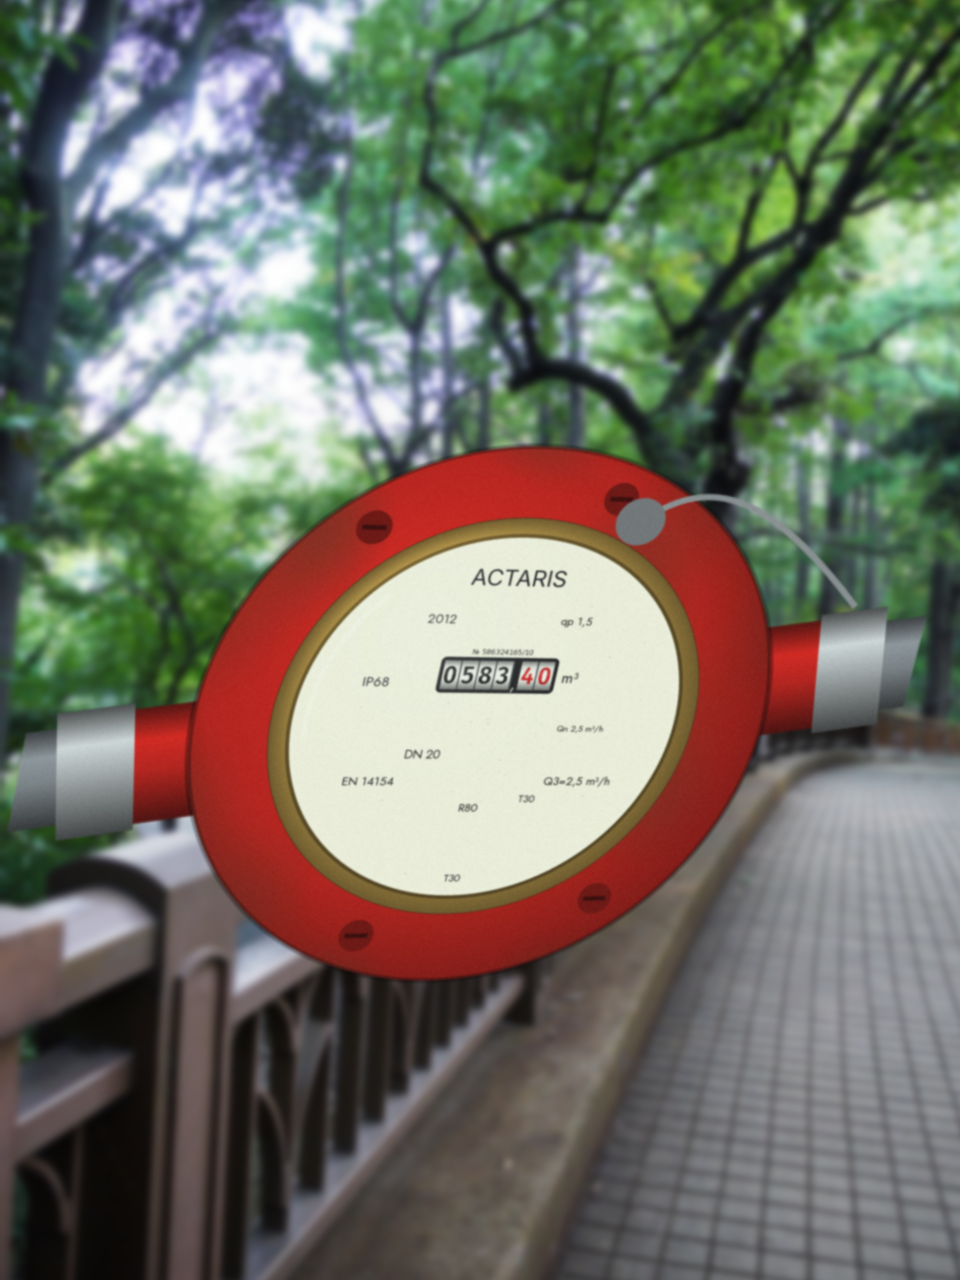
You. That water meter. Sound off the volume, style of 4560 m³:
583.40 m³
